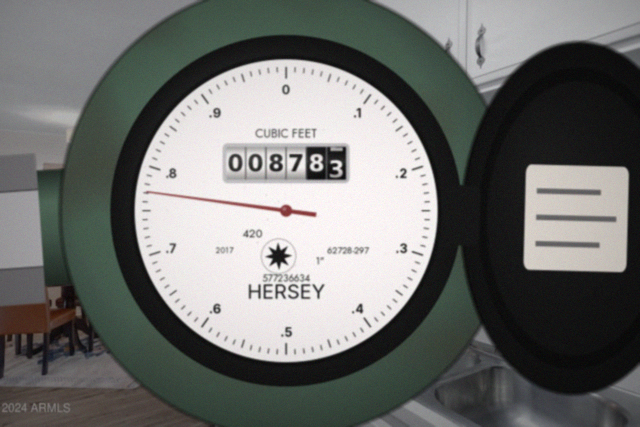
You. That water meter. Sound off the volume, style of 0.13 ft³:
8782.77 ft³
